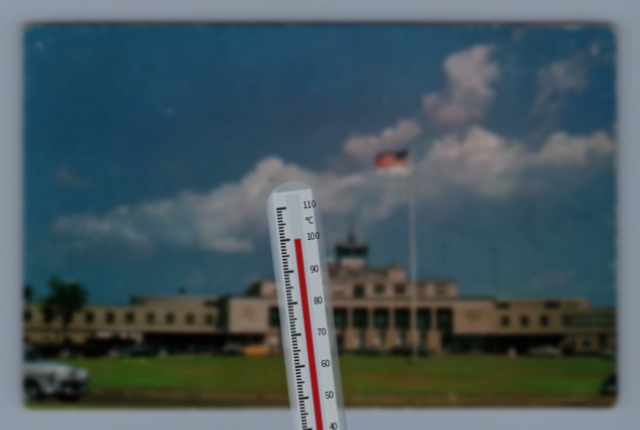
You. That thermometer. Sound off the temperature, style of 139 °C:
100 °C
